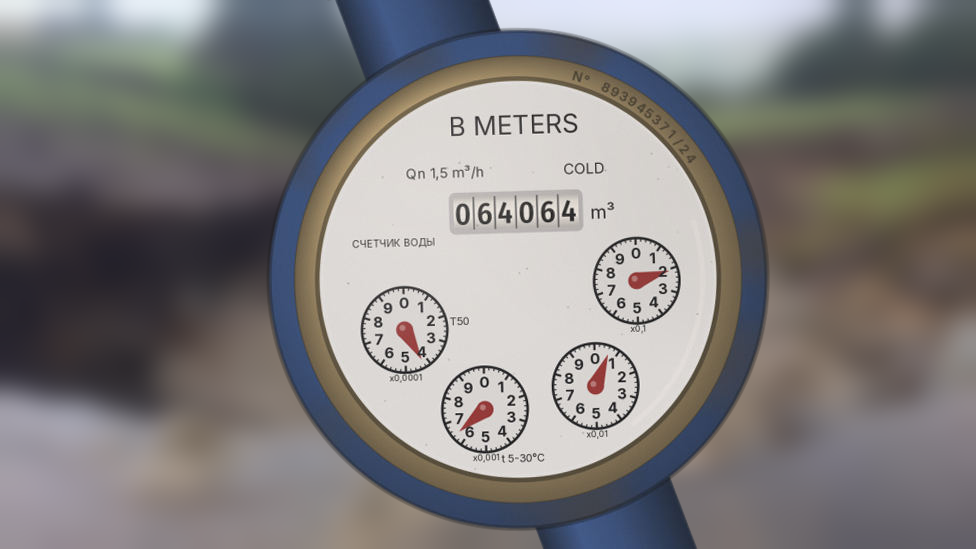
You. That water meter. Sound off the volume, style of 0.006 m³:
64064.2064 m³
